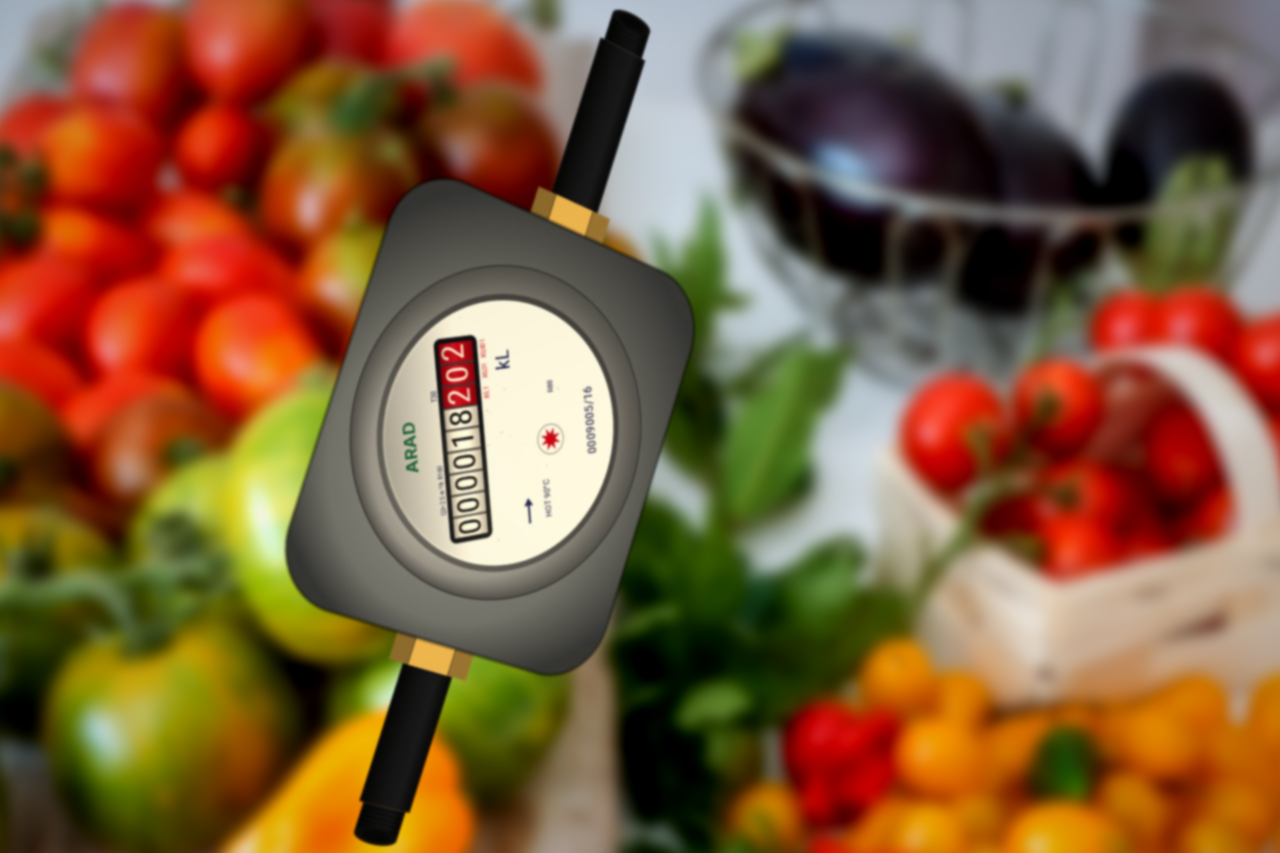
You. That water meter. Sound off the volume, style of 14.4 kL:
18.202 kL
